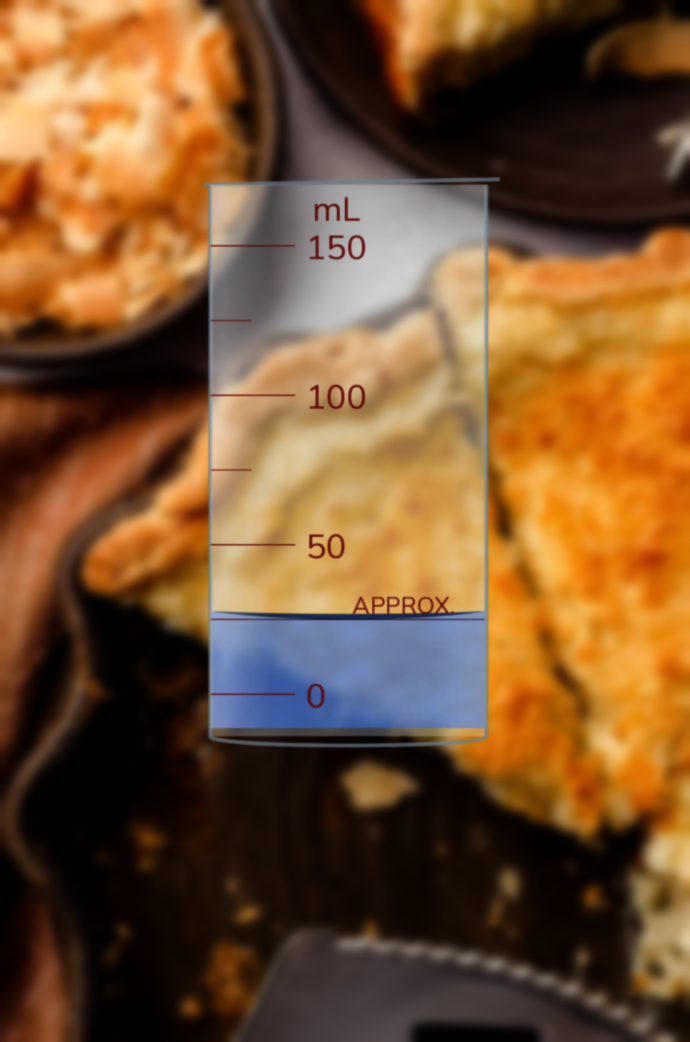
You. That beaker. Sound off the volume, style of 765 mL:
25 mL
